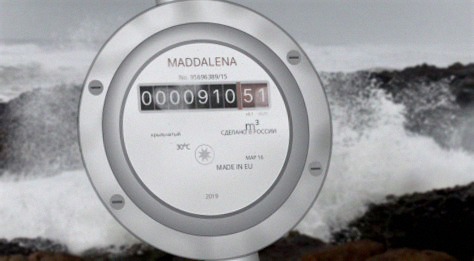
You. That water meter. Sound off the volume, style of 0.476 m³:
910.51 m³
